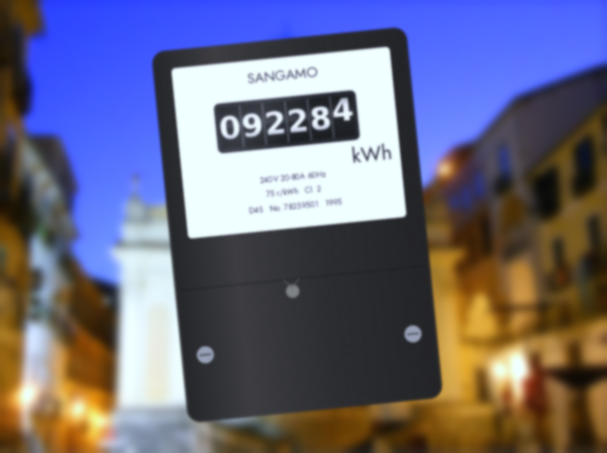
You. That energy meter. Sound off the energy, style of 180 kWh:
92284 kWh
